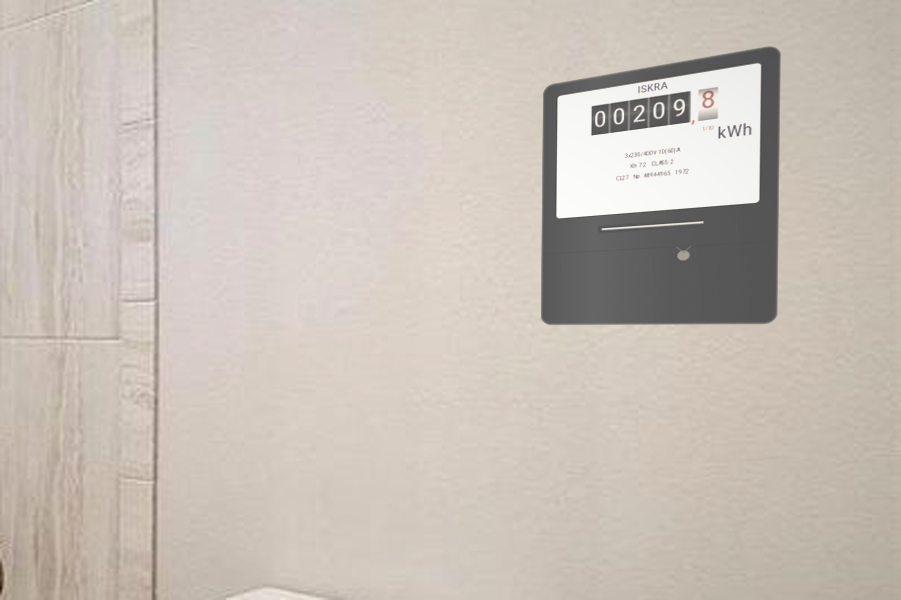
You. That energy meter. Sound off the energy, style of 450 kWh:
209.8 kWh
